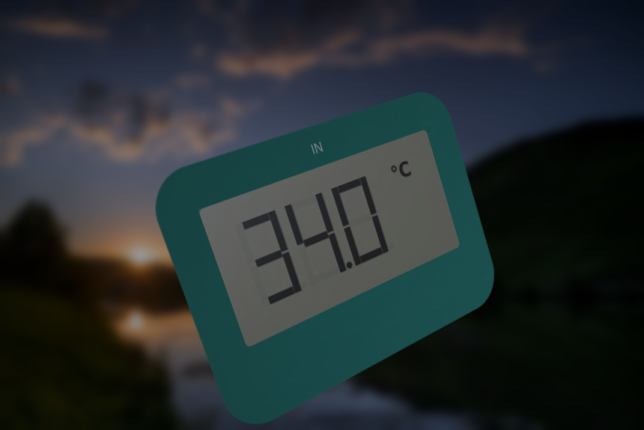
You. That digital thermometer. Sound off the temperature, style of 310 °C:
34.0 °C
